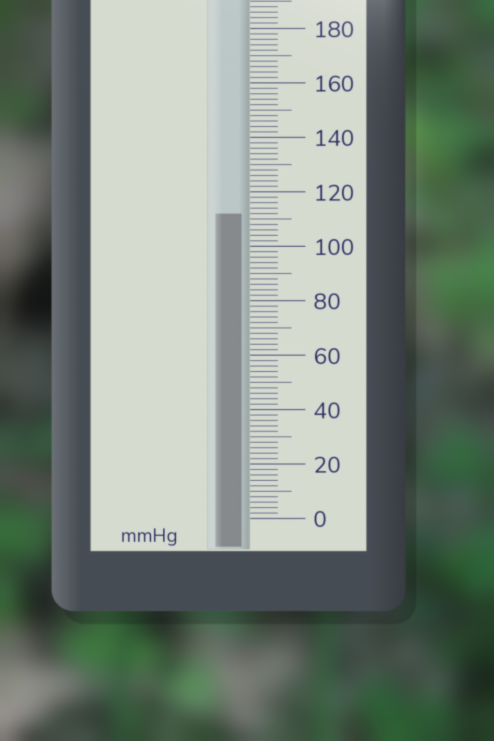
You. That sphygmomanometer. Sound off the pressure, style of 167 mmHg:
112 mmHg
